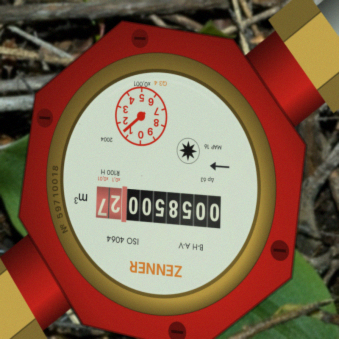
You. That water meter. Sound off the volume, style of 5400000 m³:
58500.271 m³
